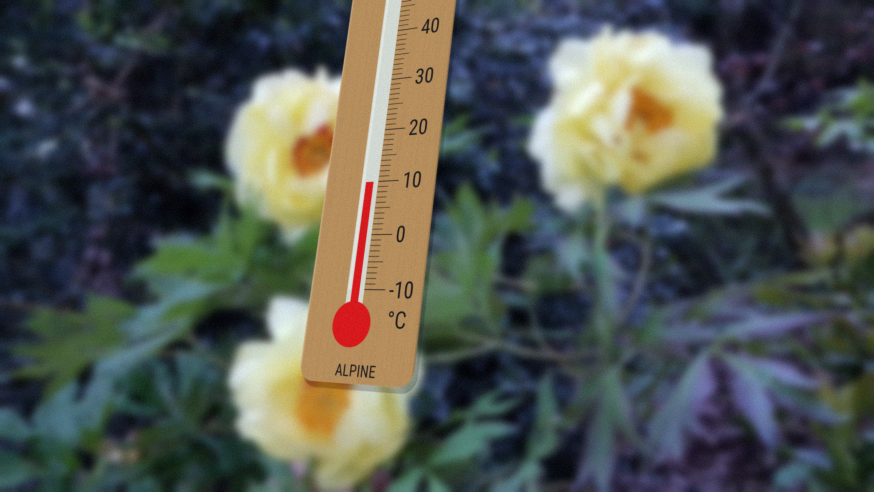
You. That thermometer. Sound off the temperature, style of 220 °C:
10 °C
